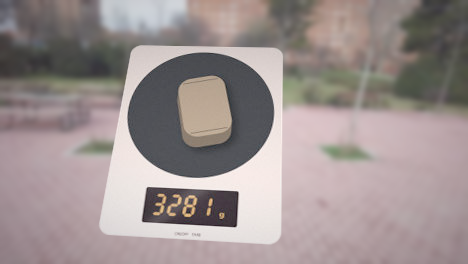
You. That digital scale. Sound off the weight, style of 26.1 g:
3281 g
